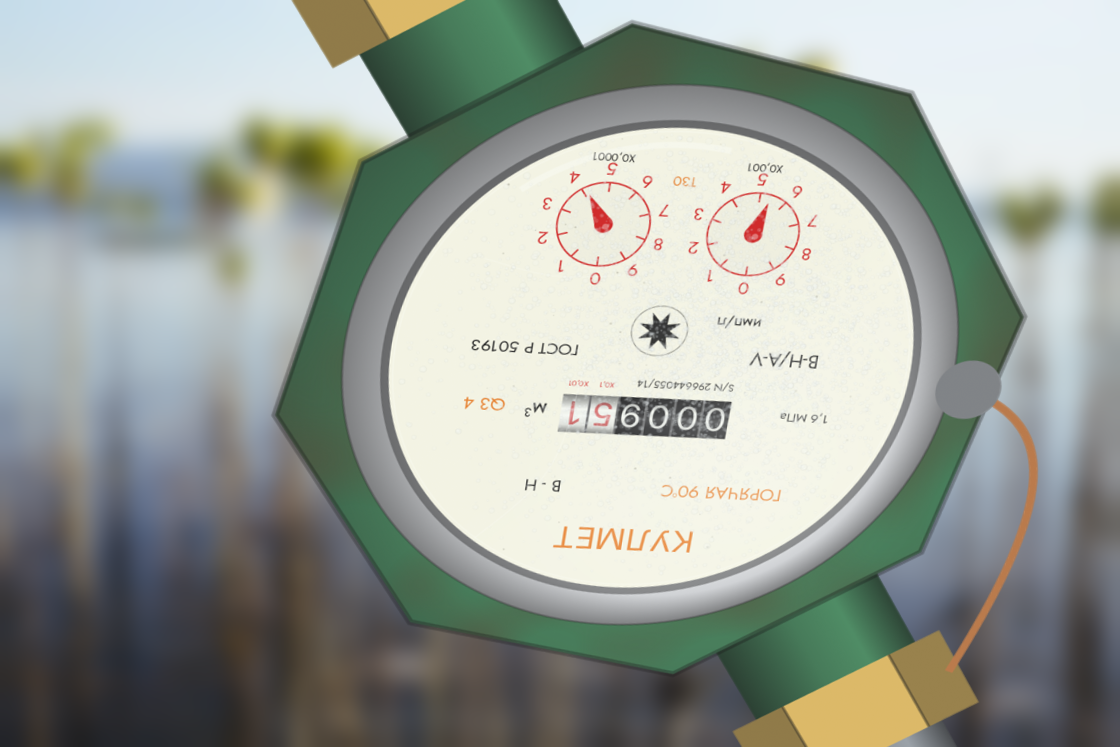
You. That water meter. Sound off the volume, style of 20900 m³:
9.5154 m³
